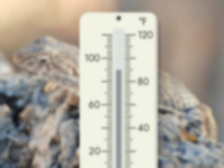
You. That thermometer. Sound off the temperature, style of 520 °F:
90 °F
